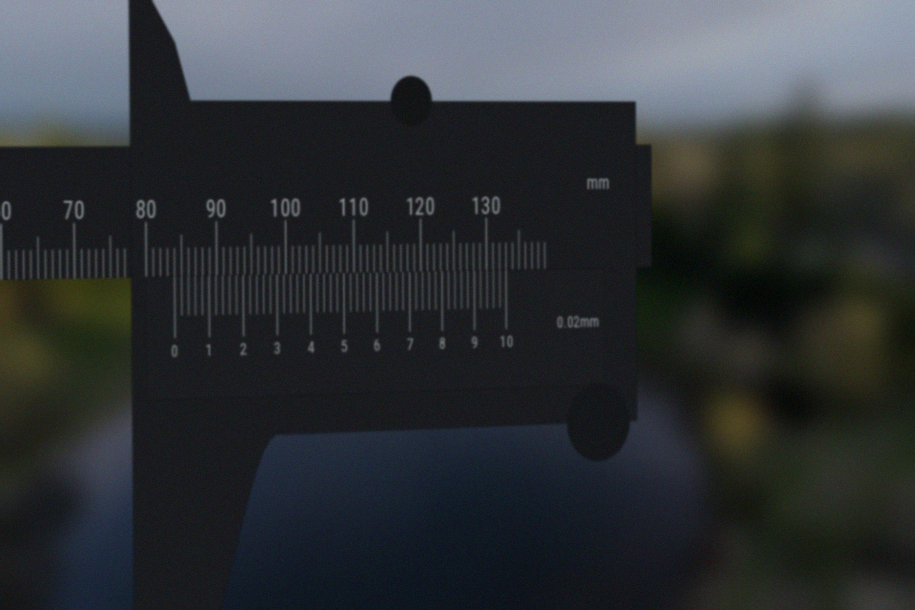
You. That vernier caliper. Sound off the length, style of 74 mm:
84.0 mm
